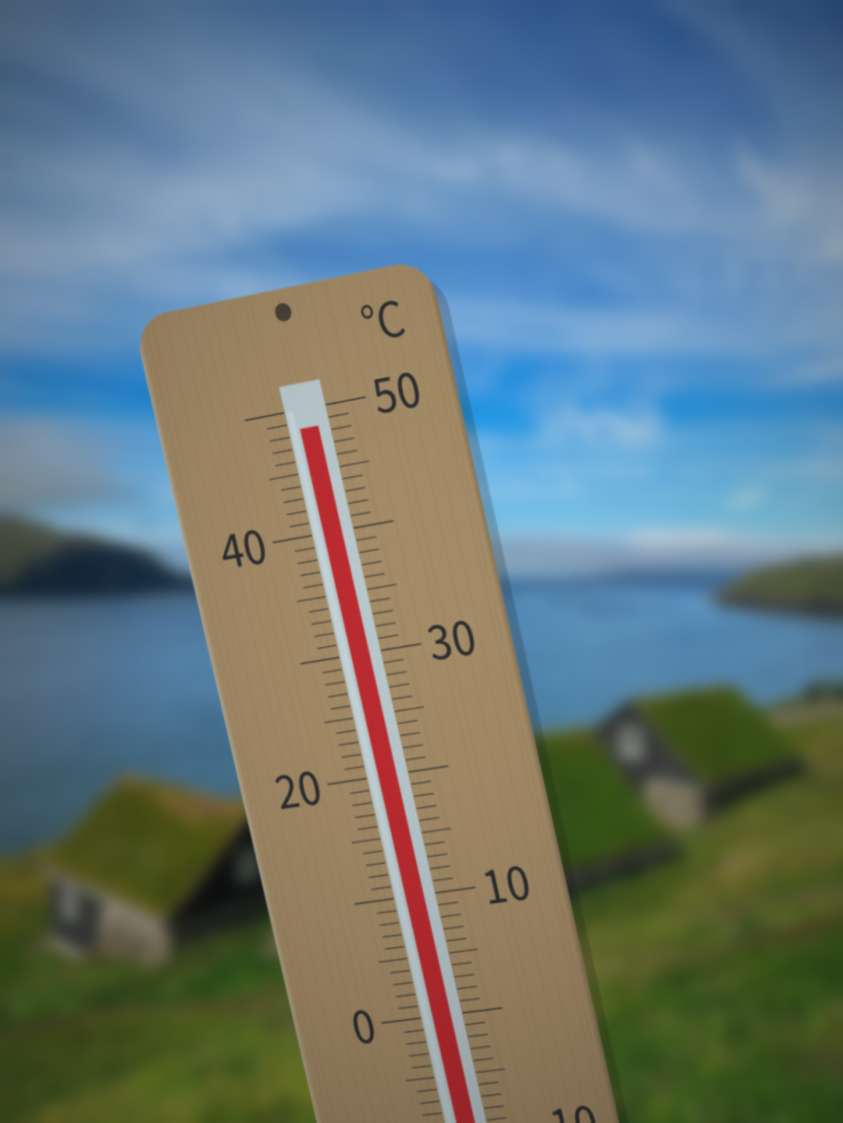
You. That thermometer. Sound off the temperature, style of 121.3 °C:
48.5 °C
